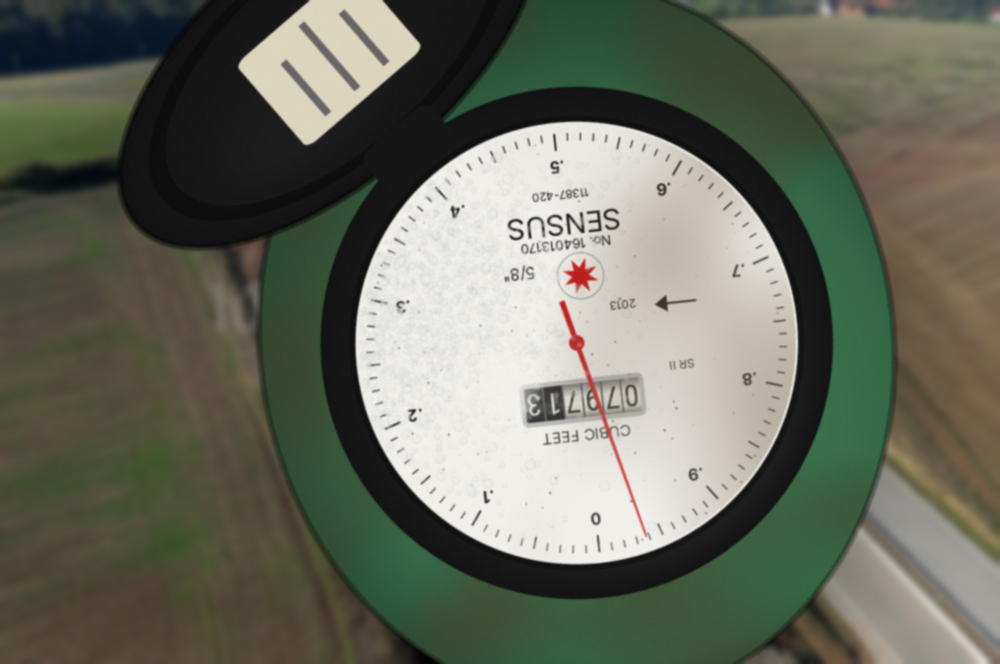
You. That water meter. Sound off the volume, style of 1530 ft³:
79712.96 ft³
